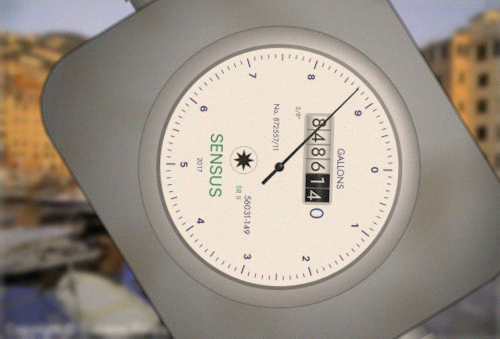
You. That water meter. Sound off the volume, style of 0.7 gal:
8486138.7 gal
